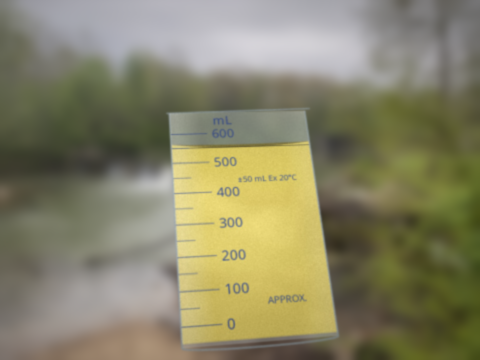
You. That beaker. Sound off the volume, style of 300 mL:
550 mL
